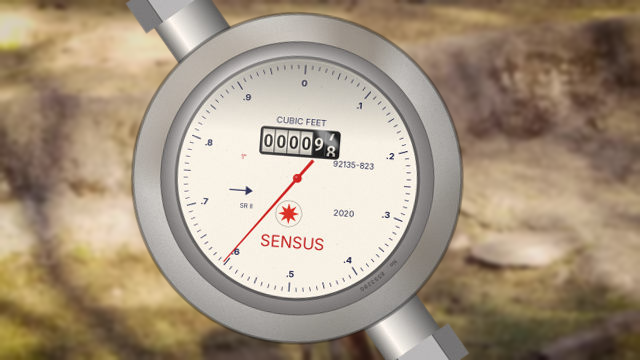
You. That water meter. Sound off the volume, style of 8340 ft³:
97.60 ft³
